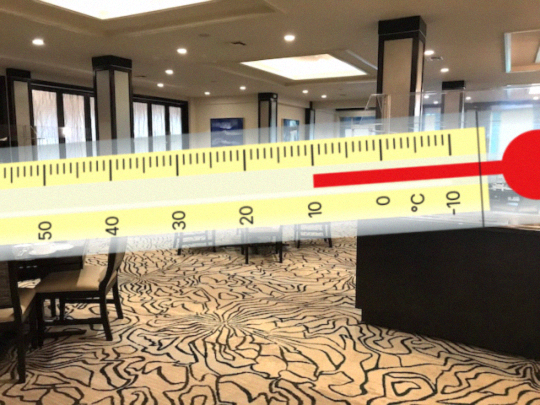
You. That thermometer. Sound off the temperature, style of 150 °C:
10 °C
